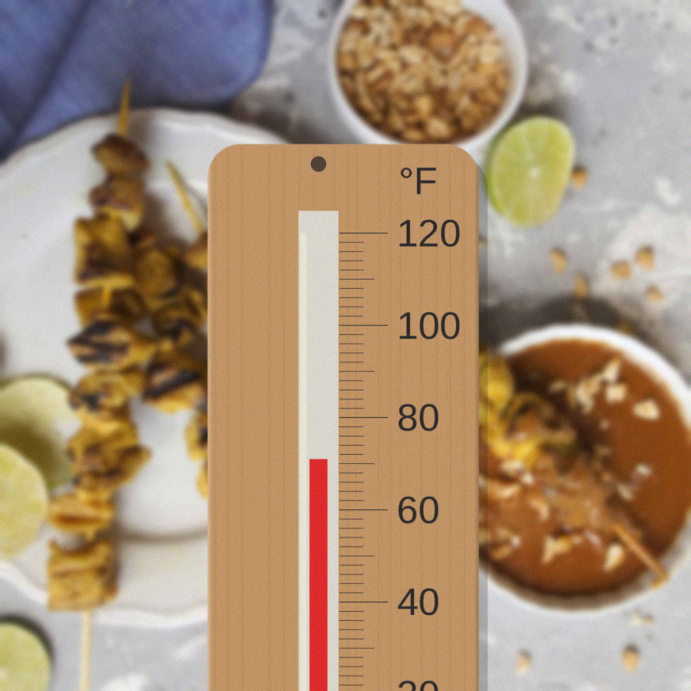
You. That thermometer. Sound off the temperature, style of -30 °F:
71 °F
